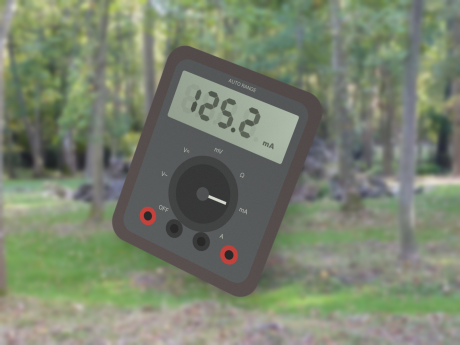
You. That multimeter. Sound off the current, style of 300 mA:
125.2 mA
